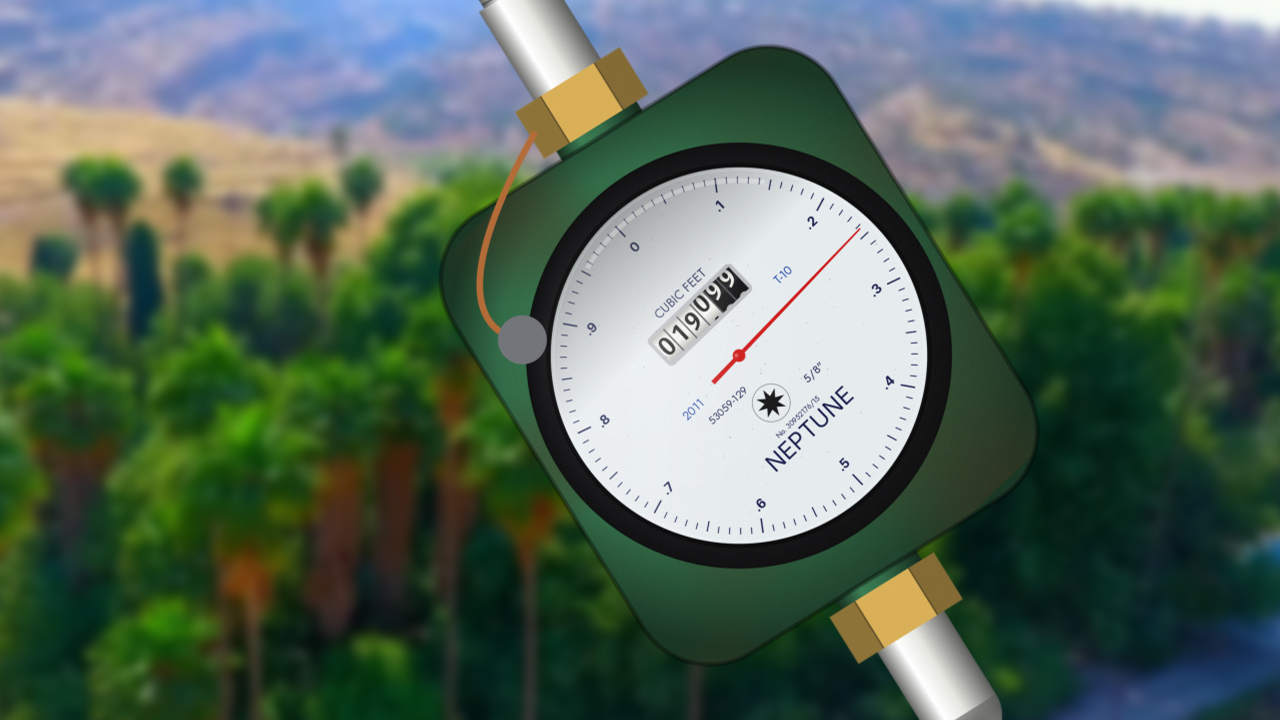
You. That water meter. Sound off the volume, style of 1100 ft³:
19099.24 ft³
